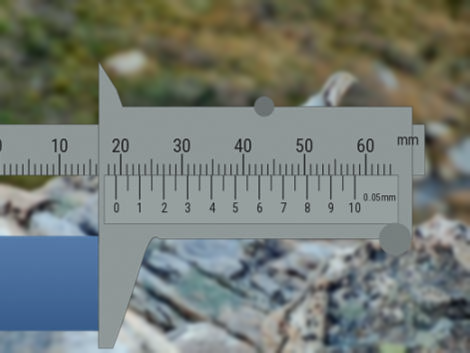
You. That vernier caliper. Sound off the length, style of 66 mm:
19.2 mm
